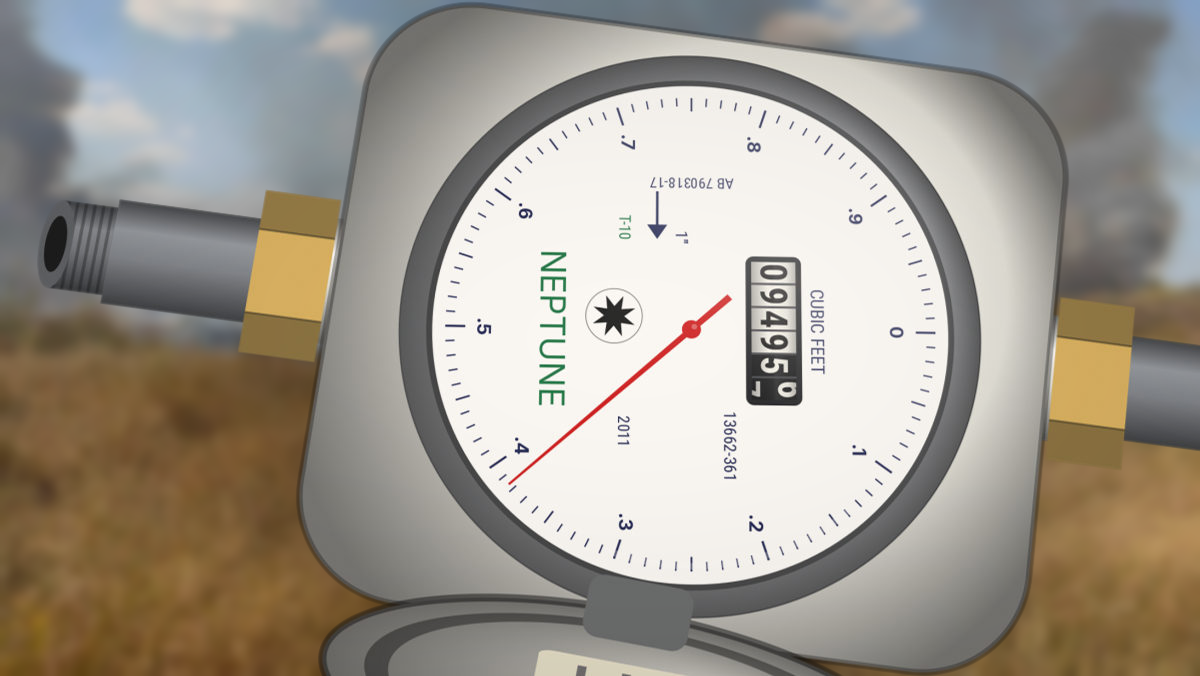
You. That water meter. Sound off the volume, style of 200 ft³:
94956.38 ft³
